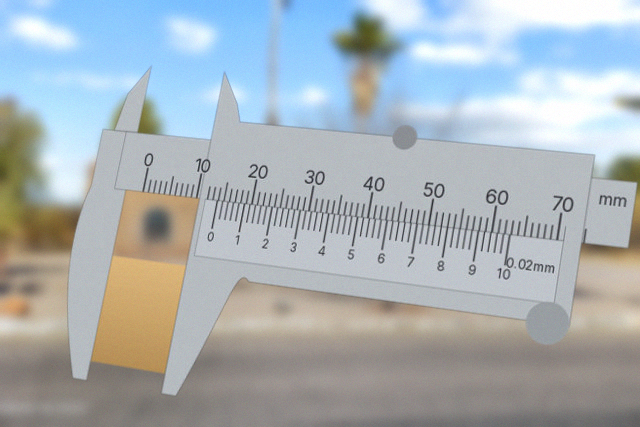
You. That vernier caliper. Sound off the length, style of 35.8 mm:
13.8 mm
